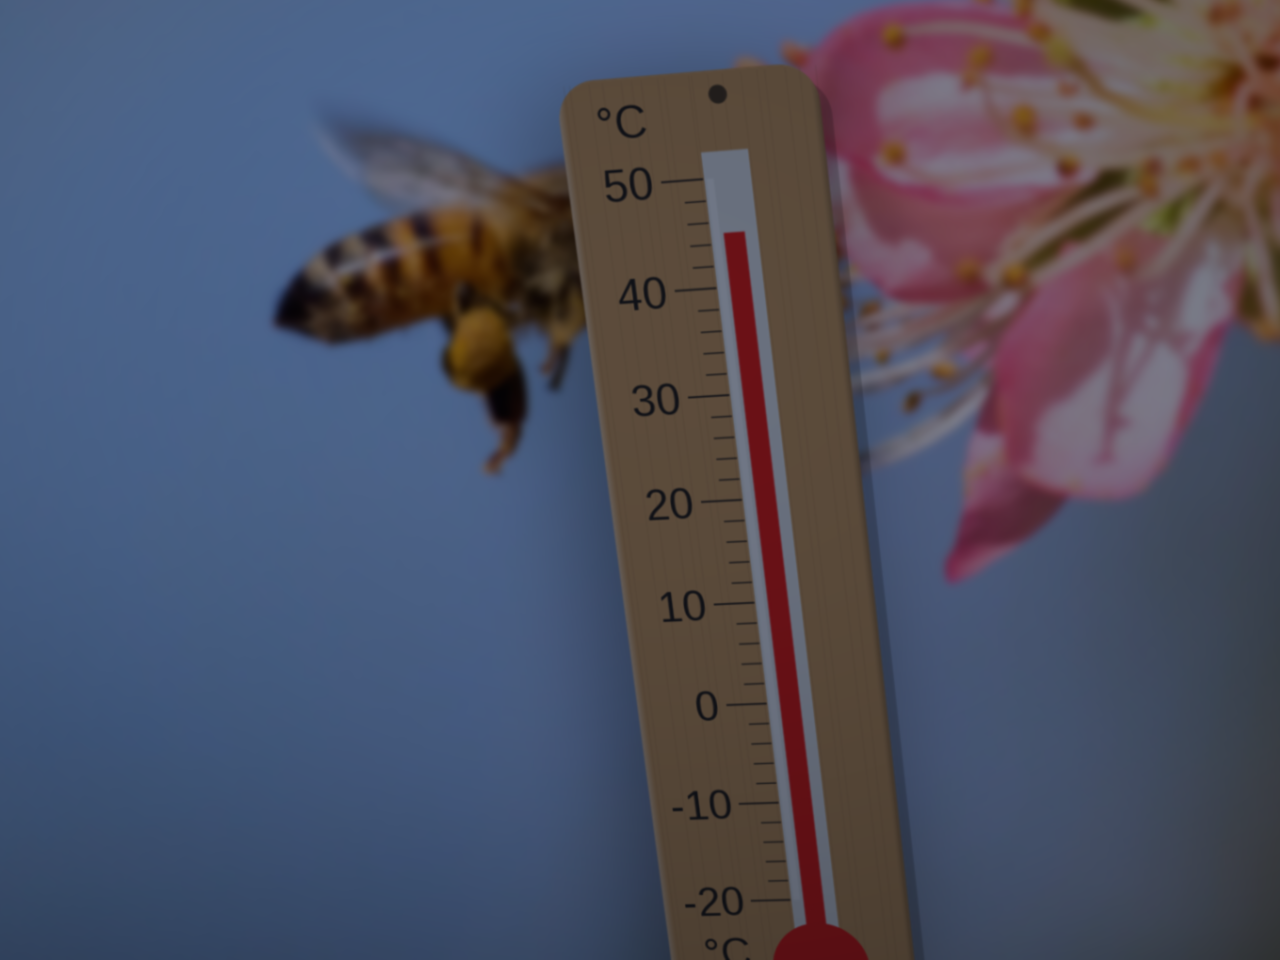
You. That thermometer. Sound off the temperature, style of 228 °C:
45 °C
